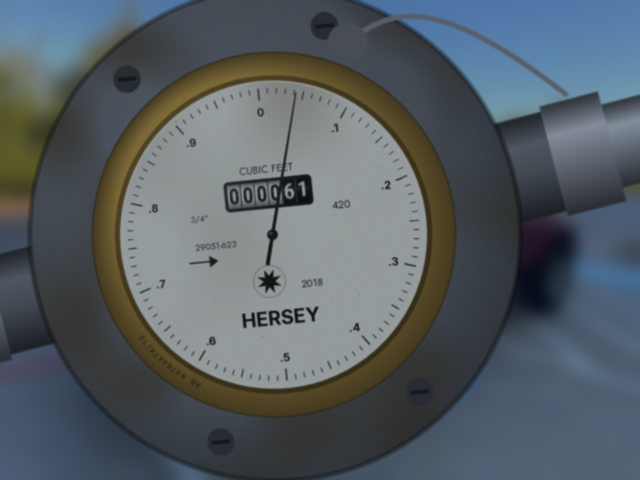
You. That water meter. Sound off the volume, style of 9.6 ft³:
61.04 ft³
